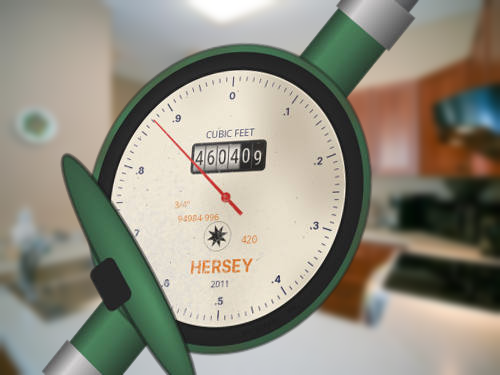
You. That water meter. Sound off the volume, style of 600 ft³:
460408.87 ft³
